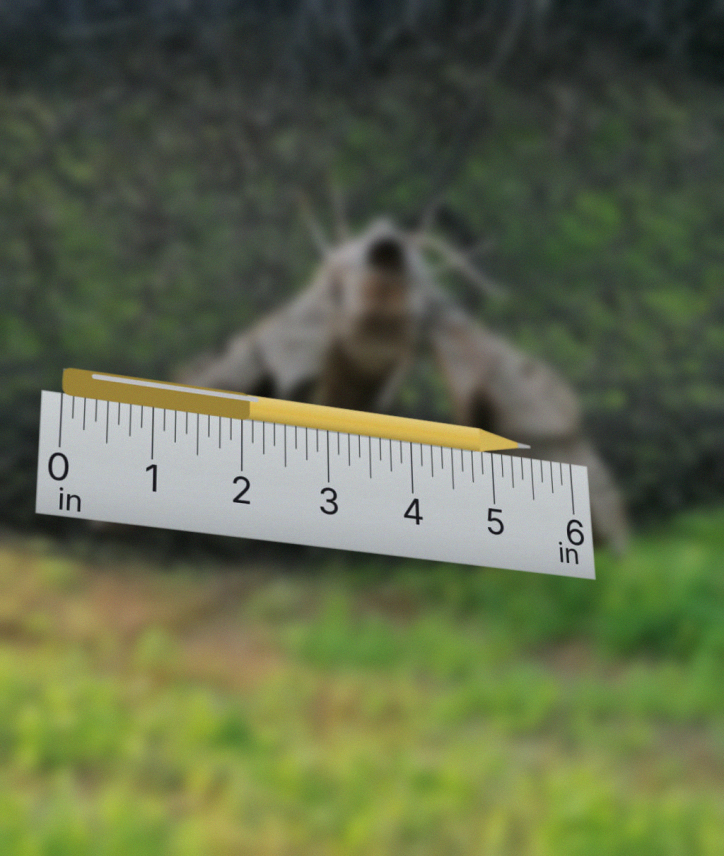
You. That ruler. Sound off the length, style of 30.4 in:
5.5 in
